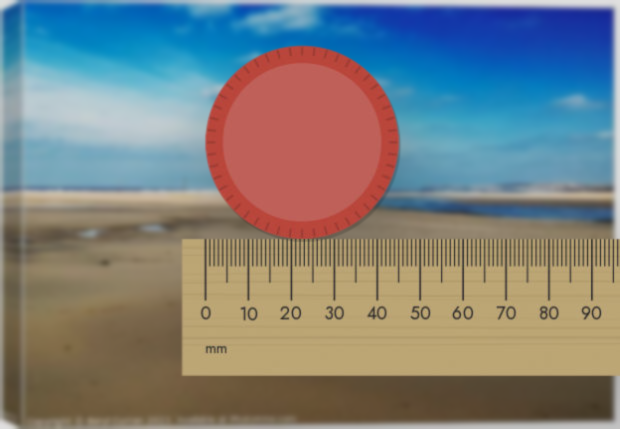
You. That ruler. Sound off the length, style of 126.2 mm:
45 mm
